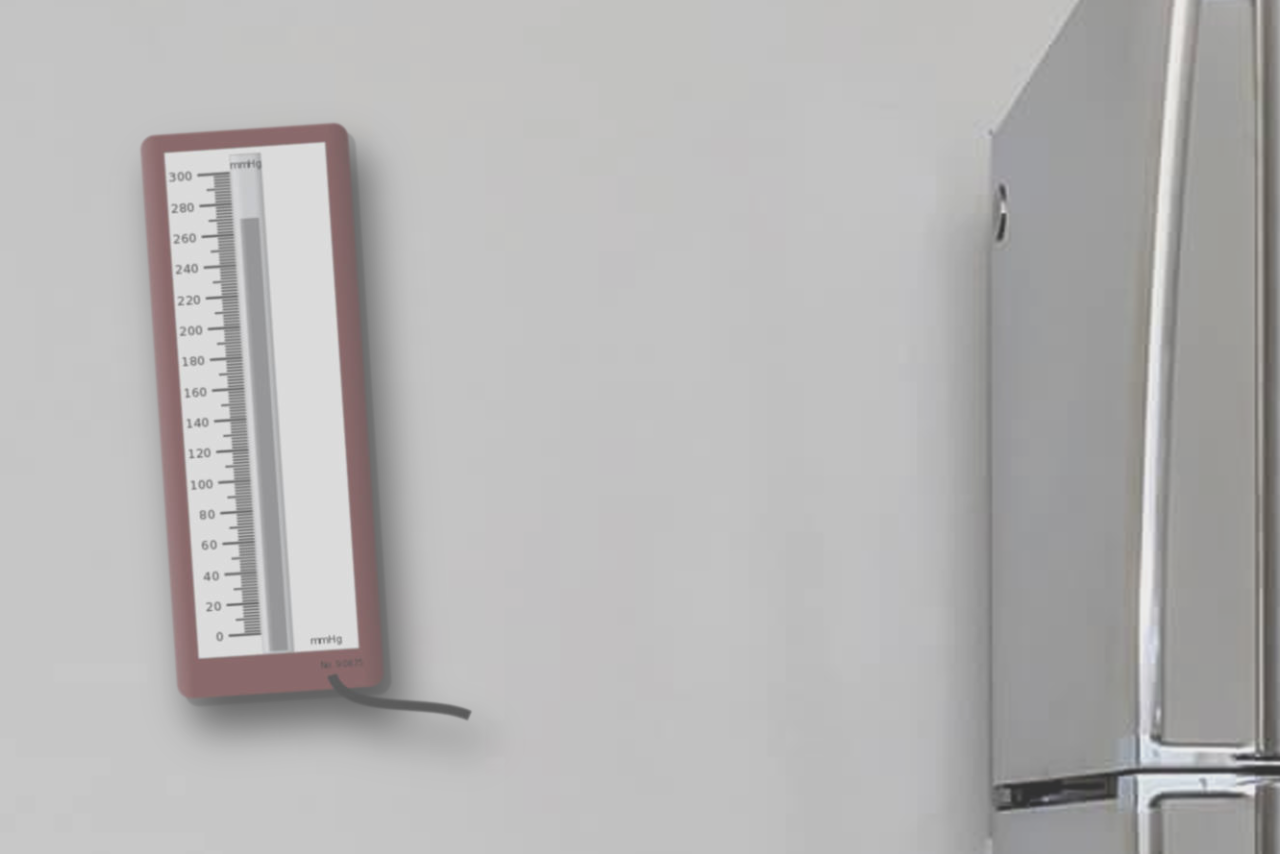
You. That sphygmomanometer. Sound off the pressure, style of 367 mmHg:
270 mmHg
